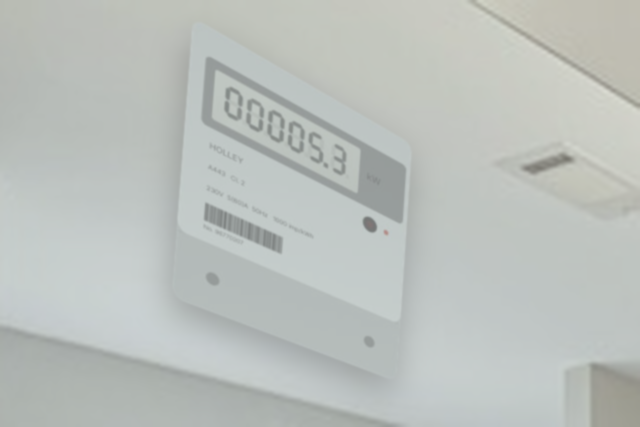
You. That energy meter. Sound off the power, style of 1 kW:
5.3 kW
